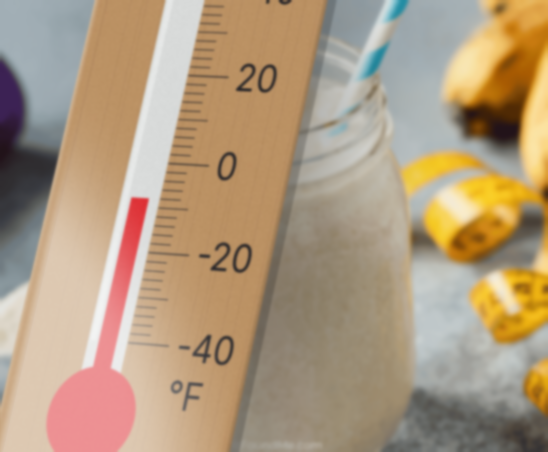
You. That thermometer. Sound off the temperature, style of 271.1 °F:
-8 °F
